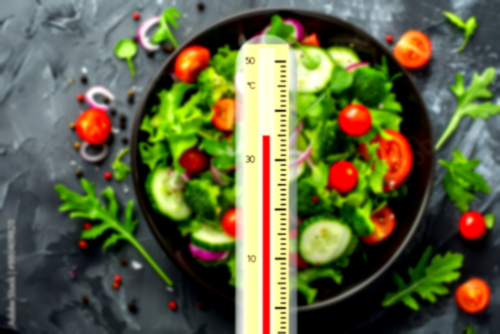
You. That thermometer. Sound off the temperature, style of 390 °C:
35 °C
